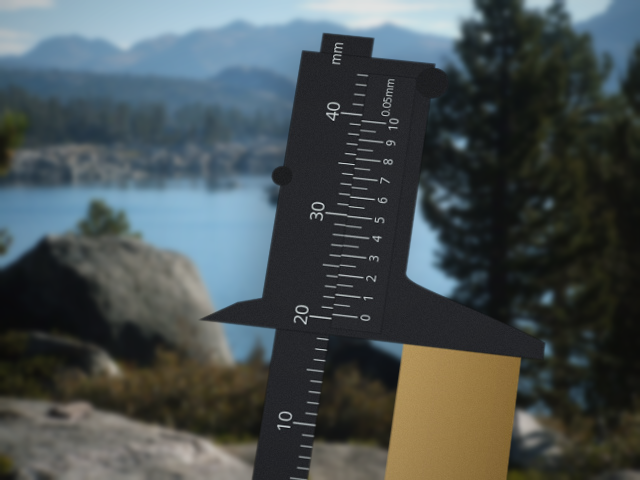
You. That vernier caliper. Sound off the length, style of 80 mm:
20.4 mm
